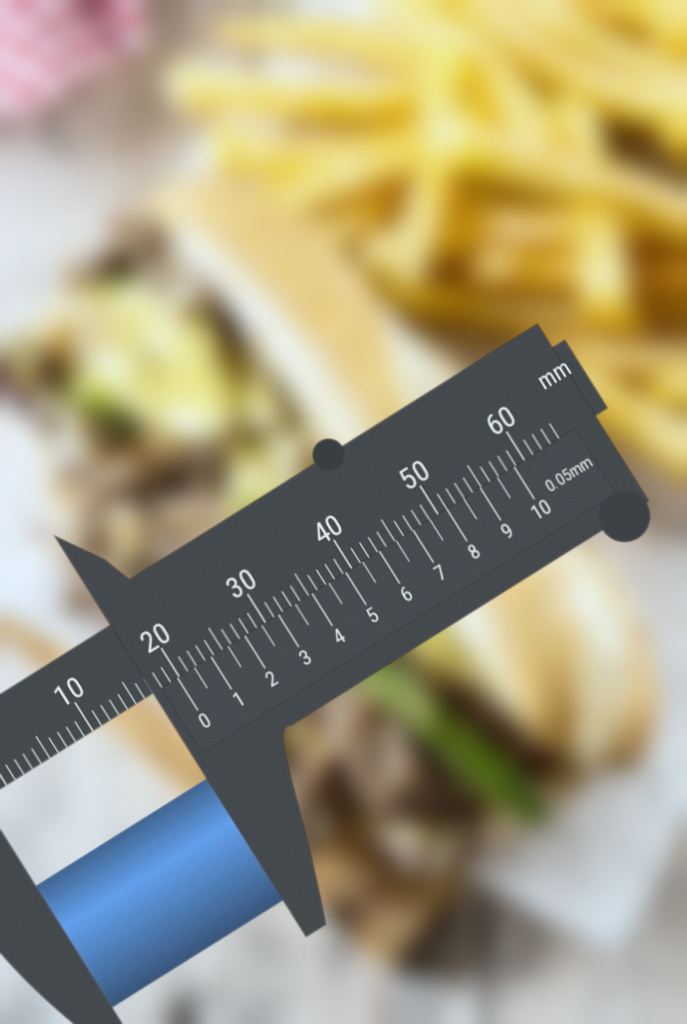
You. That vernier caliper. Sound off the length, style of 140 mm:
19.8 mm
